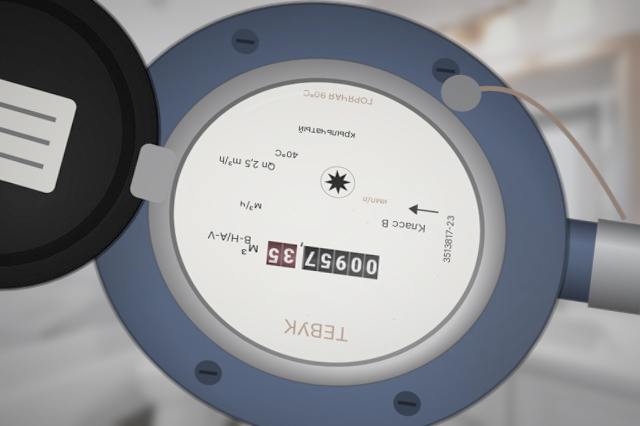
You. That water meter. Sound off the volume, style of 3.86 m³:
957.35 m³
